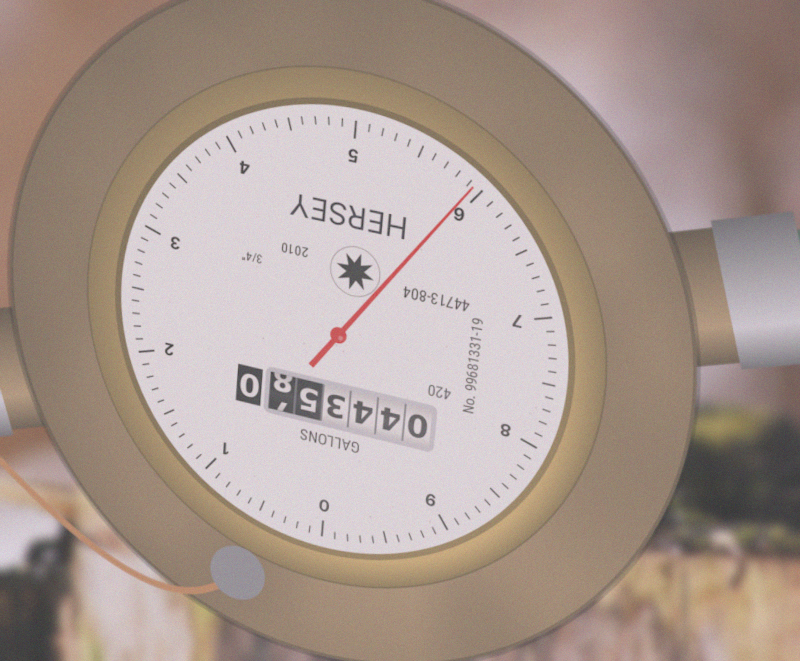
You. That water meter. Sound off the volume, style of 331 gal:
443575.9 gal
